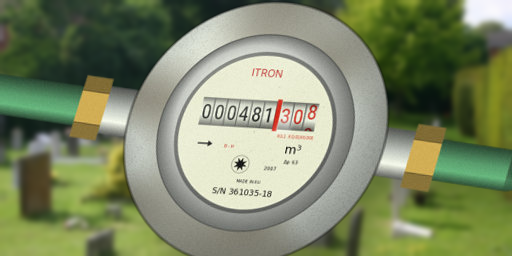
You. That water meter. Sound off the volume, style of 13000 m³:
481.308 m³
